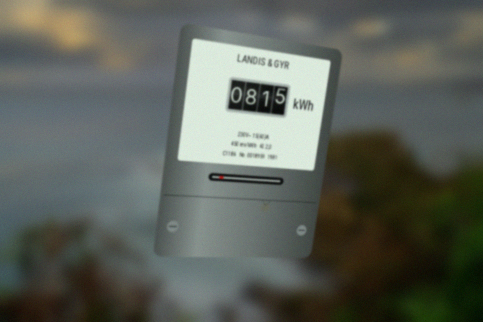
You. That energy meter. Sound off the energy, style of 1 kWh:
815 kWh
